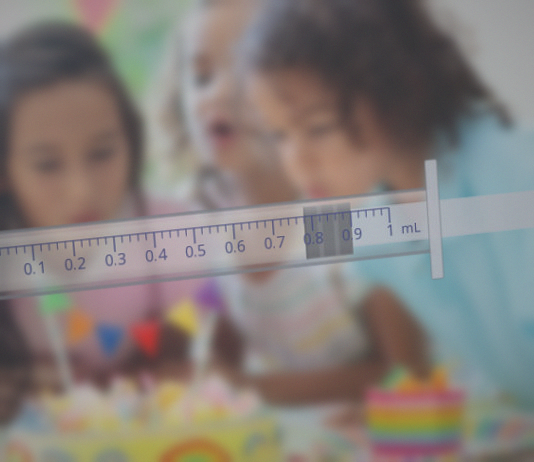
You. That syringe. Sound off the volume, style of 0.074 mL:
0.78 mL
